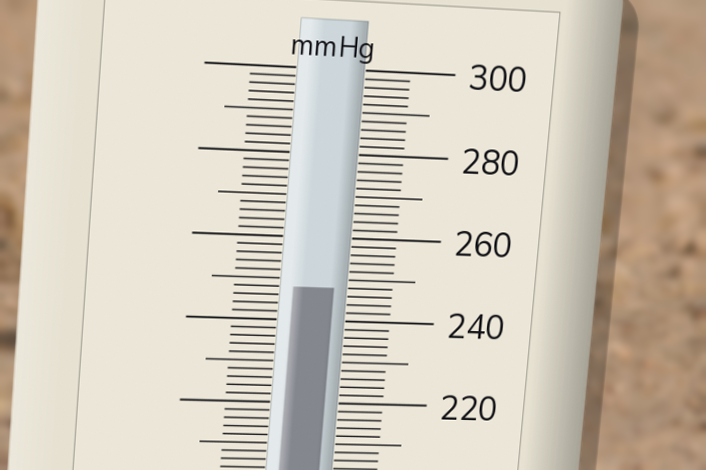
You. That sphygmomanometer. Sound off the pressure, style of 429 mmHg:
248 mmHg
